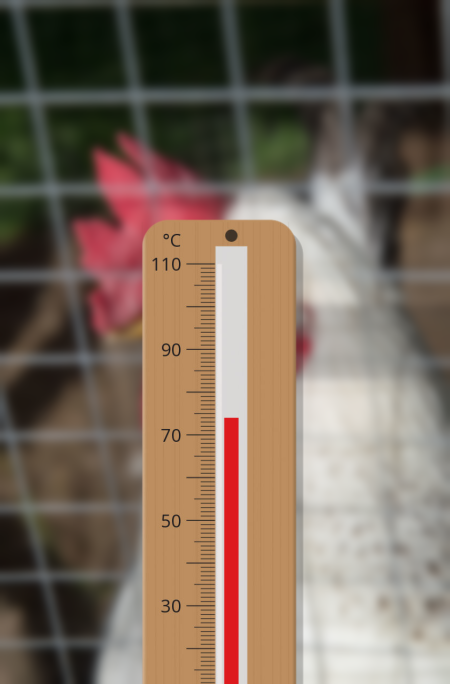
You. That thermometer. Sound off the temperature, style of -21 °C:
74 °C
